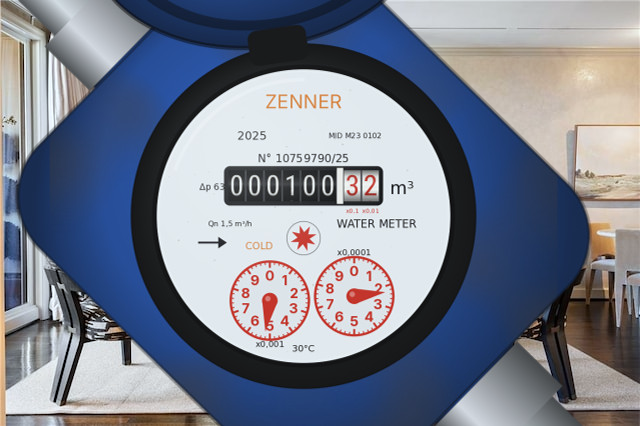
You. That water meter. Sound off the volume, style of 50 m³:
100.3252 m³
